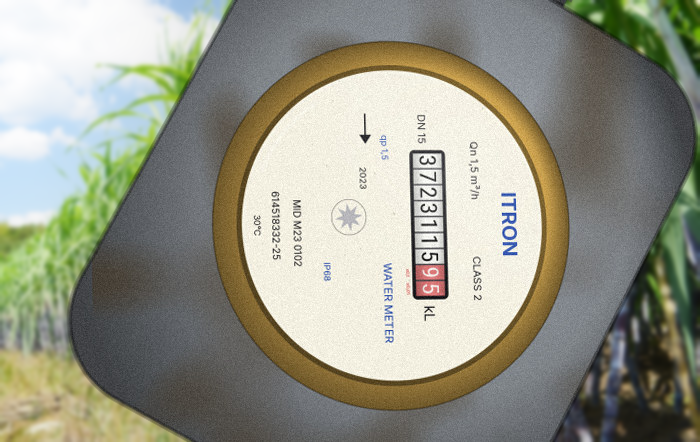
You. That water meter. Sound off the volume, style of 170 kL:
3723115.95 kL
